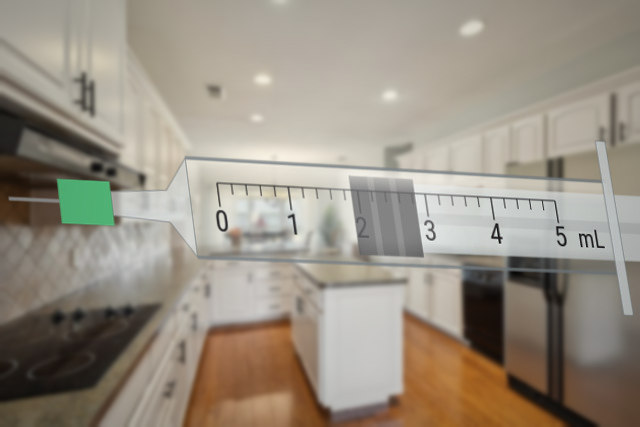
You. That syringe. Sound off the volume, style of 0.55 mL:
1.9 mL
